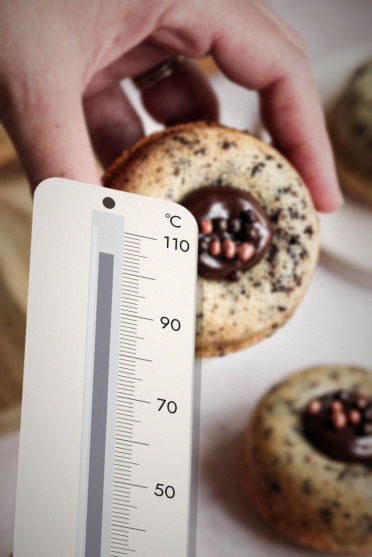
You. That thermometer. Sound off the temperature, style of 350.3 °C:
104 °C
